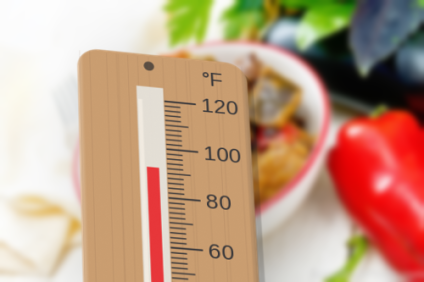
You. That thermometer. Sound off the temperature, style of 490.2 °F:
92 °F
